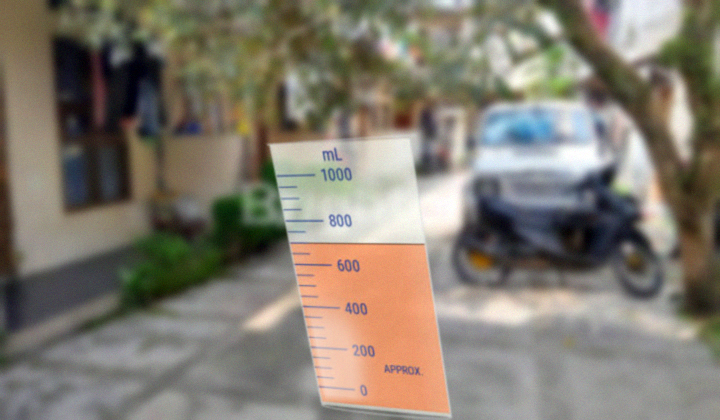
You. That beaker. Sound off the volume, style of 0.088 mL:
700 mL
